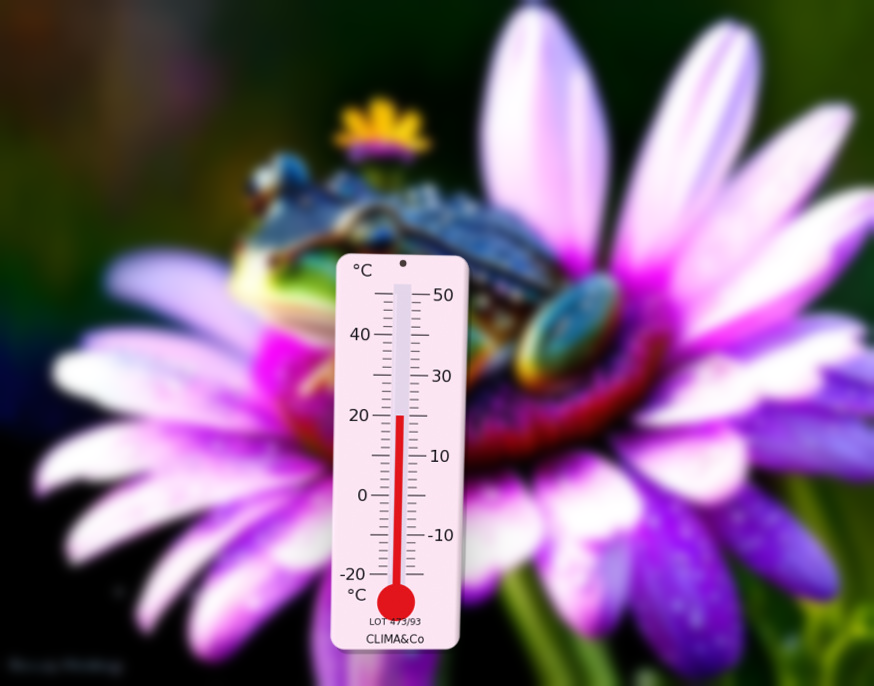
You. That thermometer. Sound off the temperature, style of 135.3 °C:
20 °C
